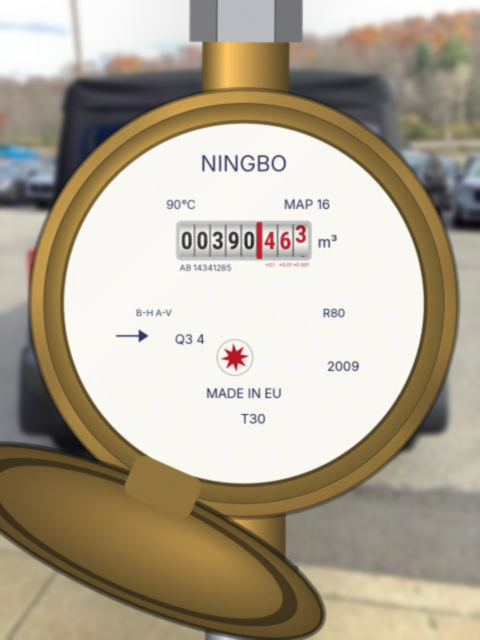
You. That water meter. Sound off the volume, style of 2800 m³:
390.463 m³
